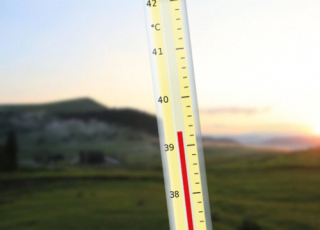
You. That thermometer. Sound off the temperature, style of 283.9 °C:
39.3 °C
